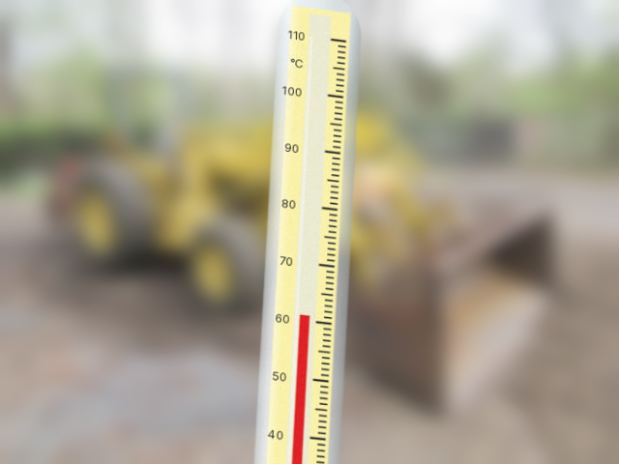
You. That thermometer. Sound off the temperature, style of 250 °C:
61 °C
